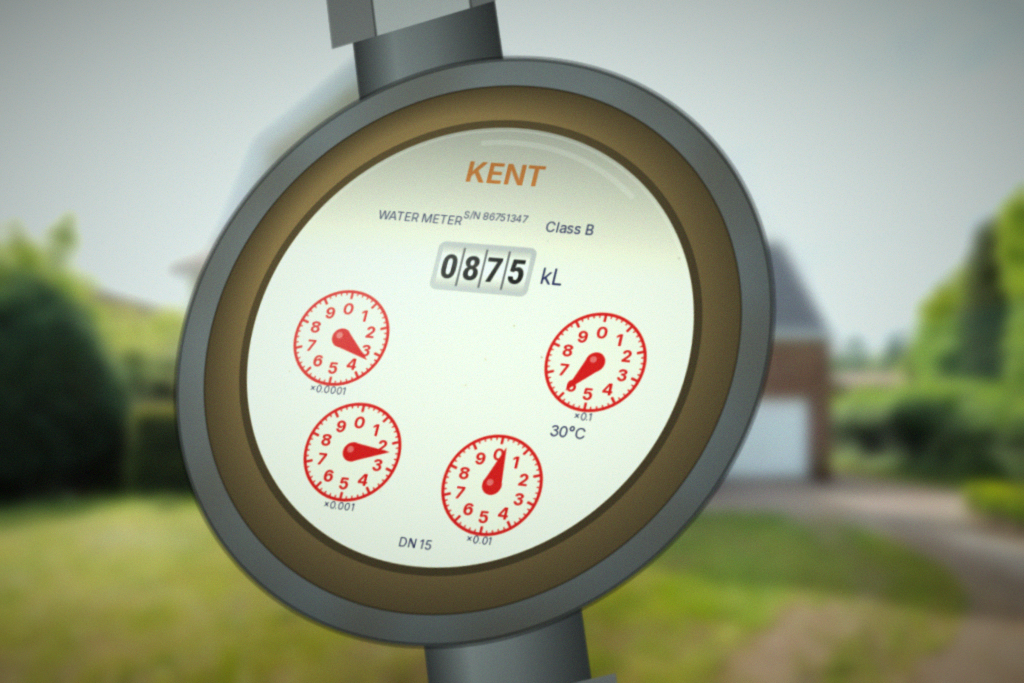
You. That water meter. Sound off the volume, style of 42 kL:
875.6023 kL
